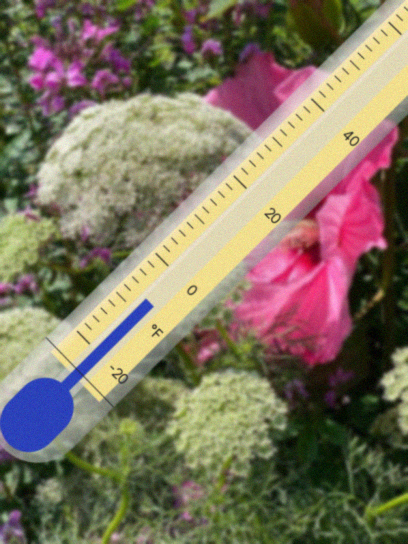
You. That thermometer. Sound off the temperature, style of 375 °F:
-7 °F
